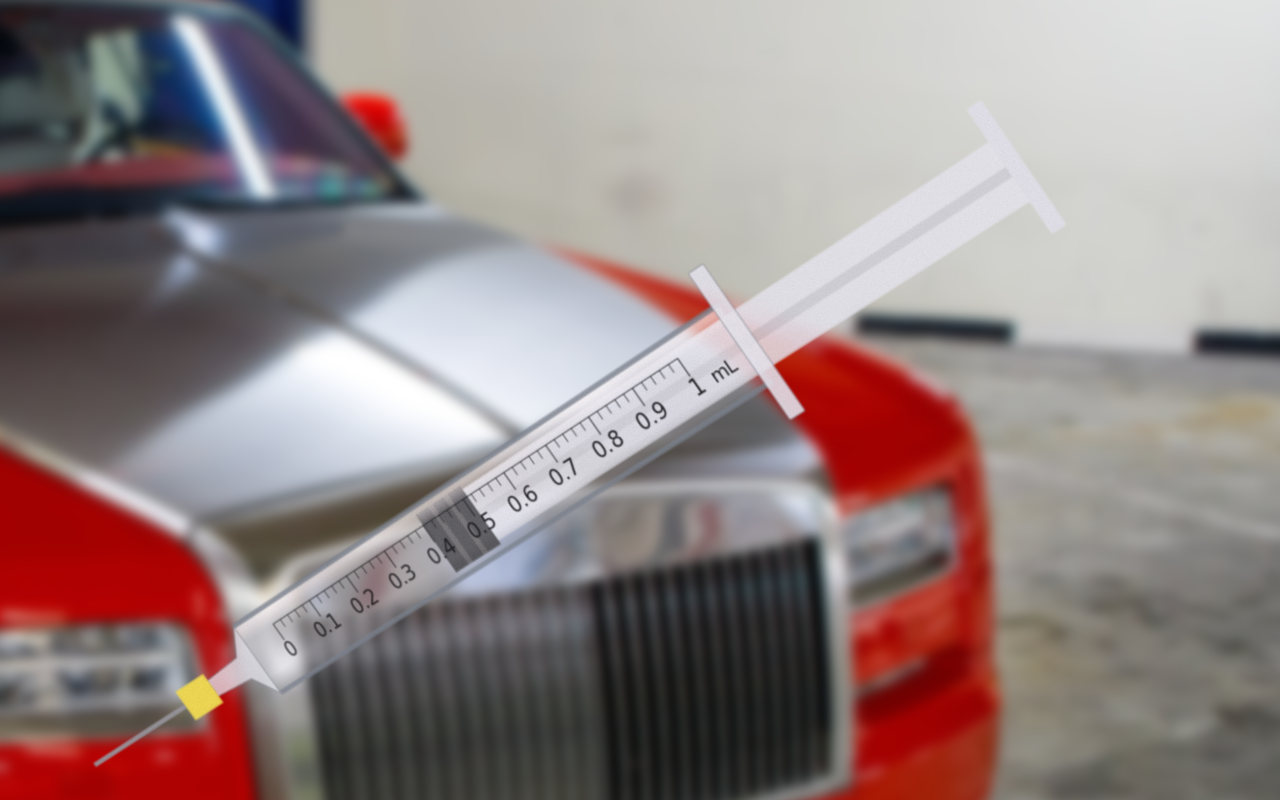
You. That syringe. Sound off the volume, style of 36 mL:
0.4 mL
